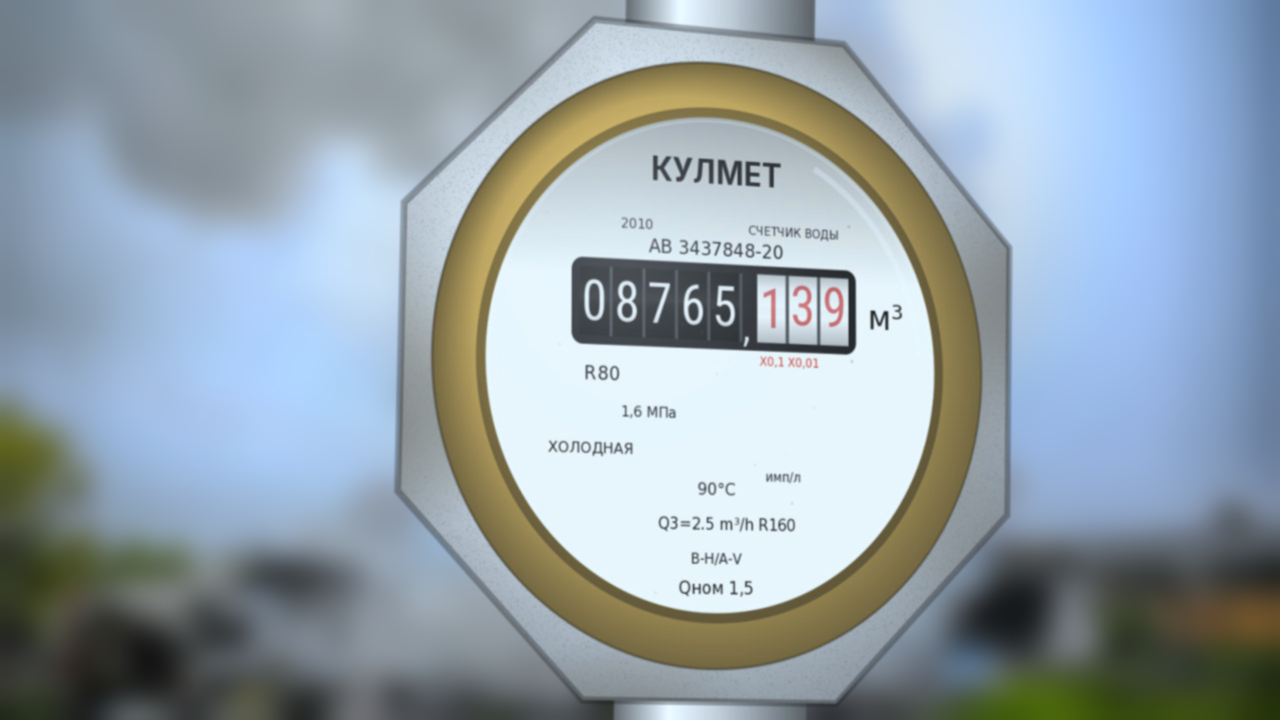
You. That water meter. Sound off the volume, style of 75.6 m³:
8765.139 m³
